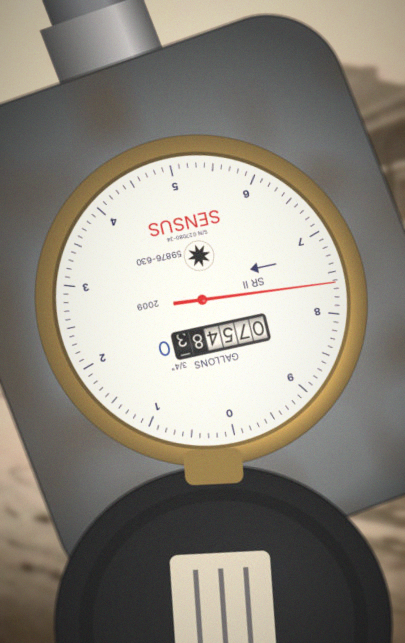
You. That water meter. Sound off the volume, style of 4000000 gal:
754827.6 gal
